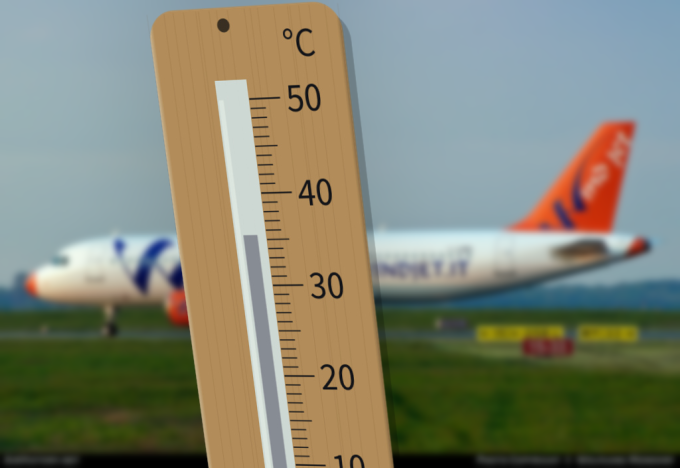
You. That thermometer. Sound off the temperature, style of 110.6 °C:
35.5 °C
